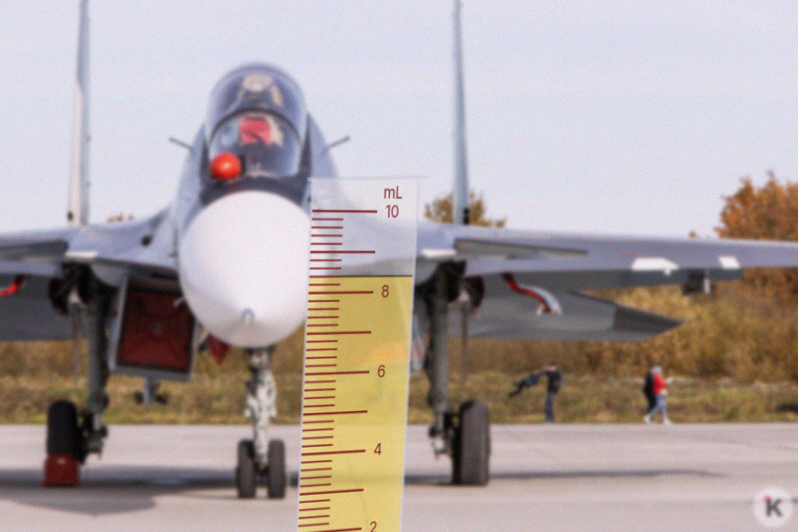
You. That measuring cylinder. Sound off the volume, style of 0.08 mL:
8.4 mL
